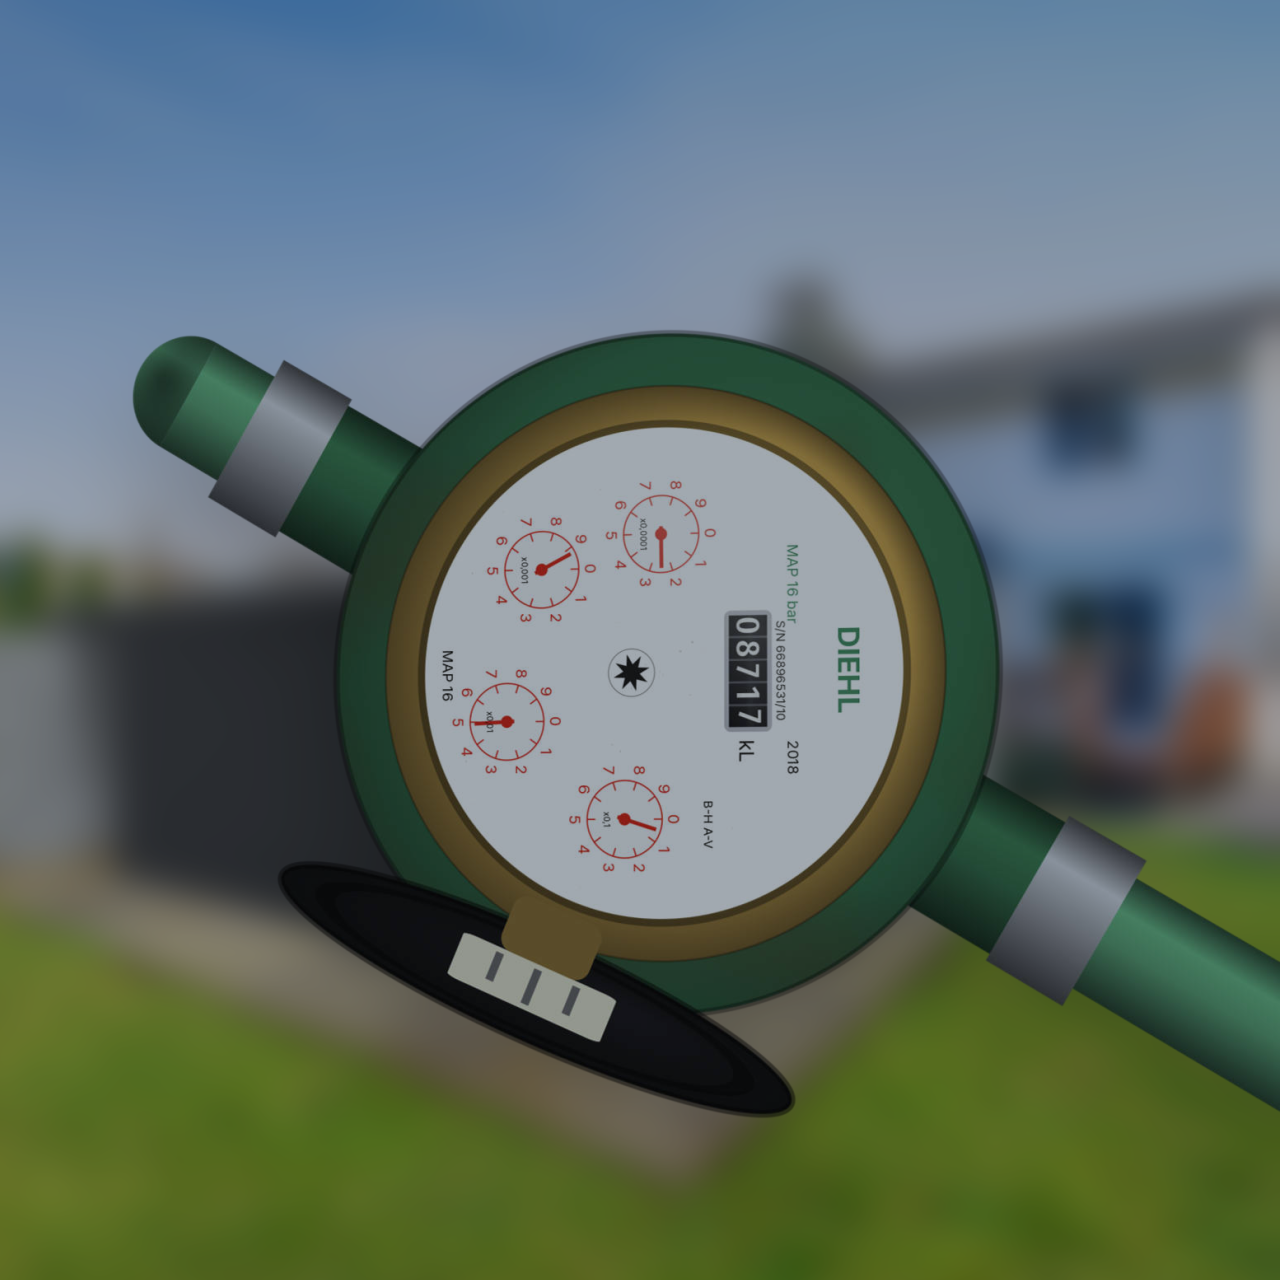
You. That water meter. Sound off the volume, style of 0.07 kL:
8717.0492 kL
